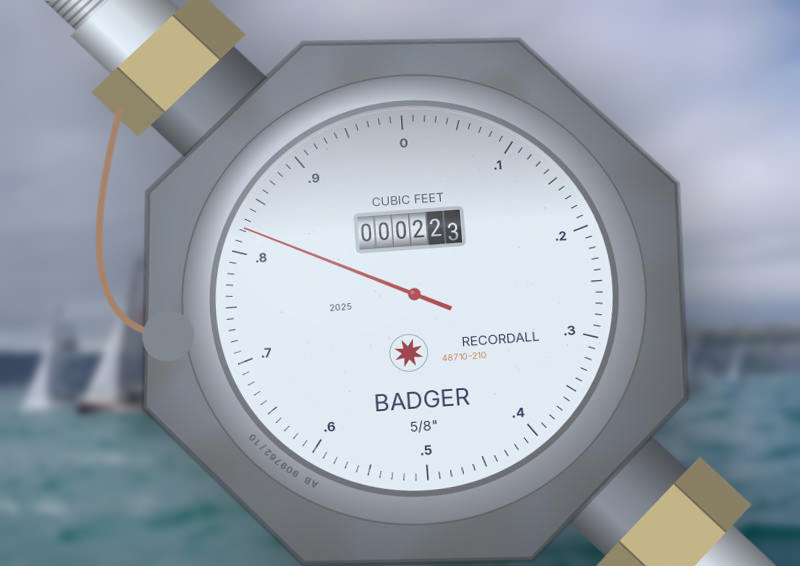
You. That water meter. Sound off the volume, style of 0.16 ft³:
222.82 ft³
